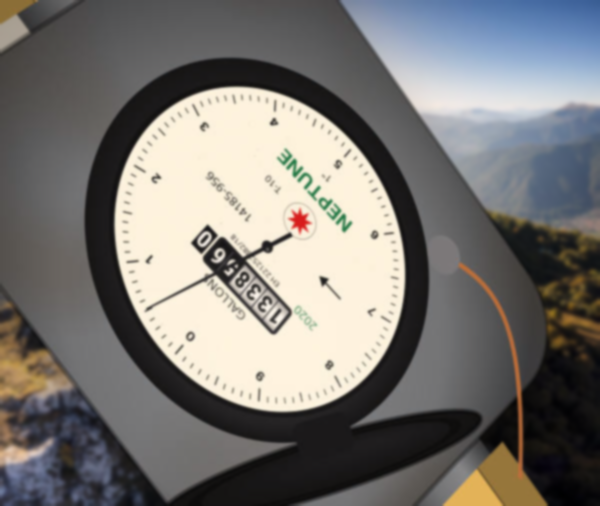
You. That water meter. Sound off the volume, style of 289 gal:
1338560.5 gal
